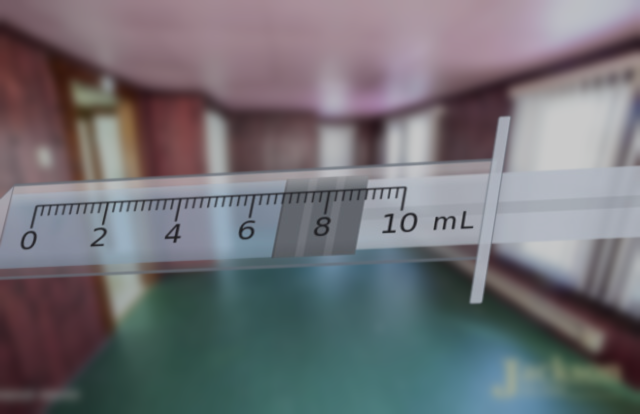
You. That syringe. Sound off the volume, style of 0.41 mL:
6.8 mL
